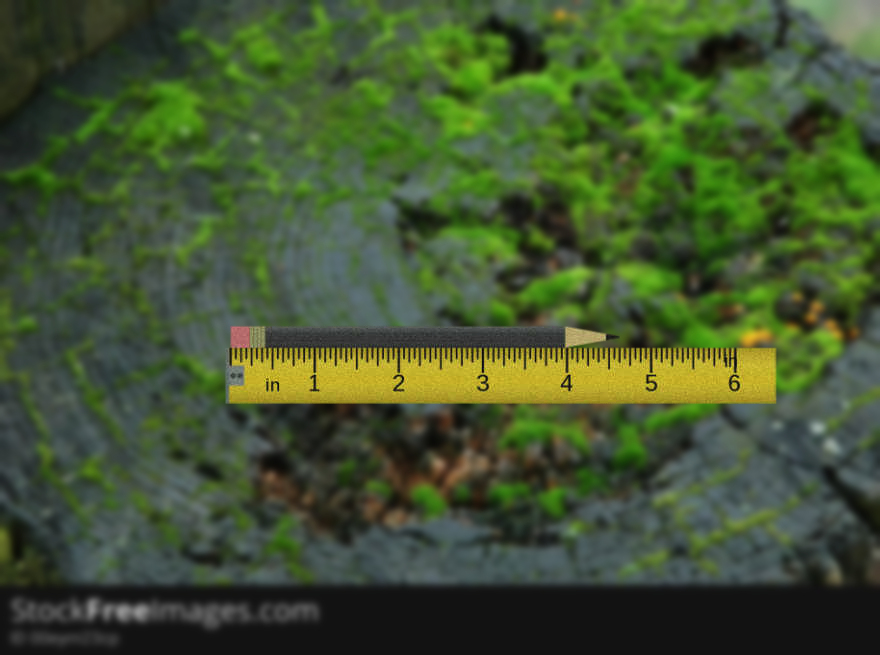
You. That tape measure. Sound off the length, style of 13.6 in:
4.625 in
